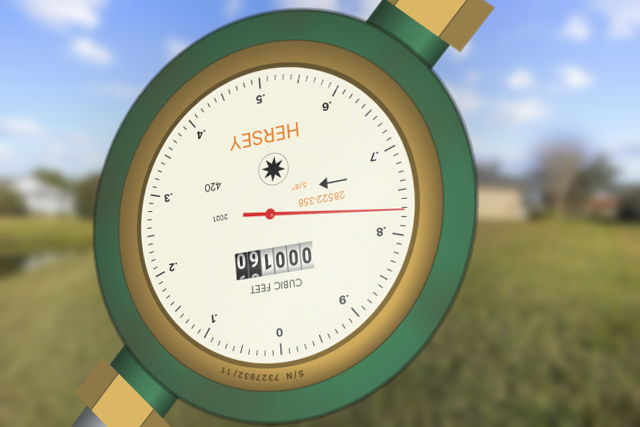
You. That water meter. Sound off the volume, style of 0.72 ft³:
159.77 ft³
